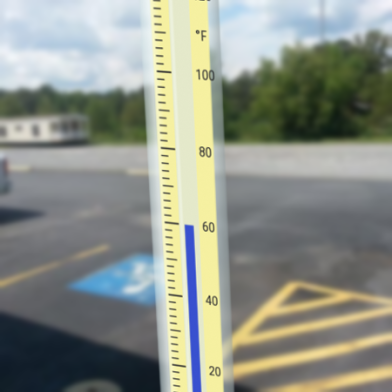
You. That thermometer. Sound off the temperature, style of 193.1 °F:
60 °F
